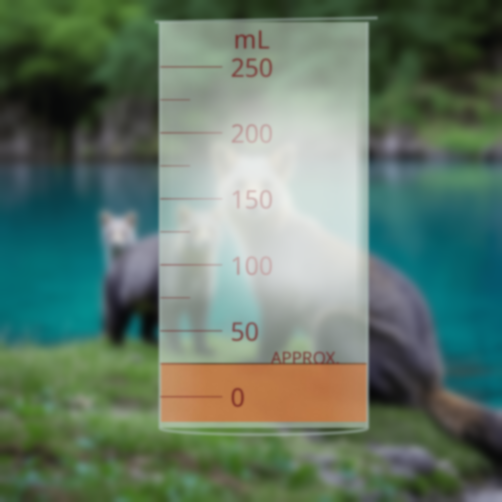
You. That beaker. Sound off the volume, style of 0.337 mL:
25 mL
